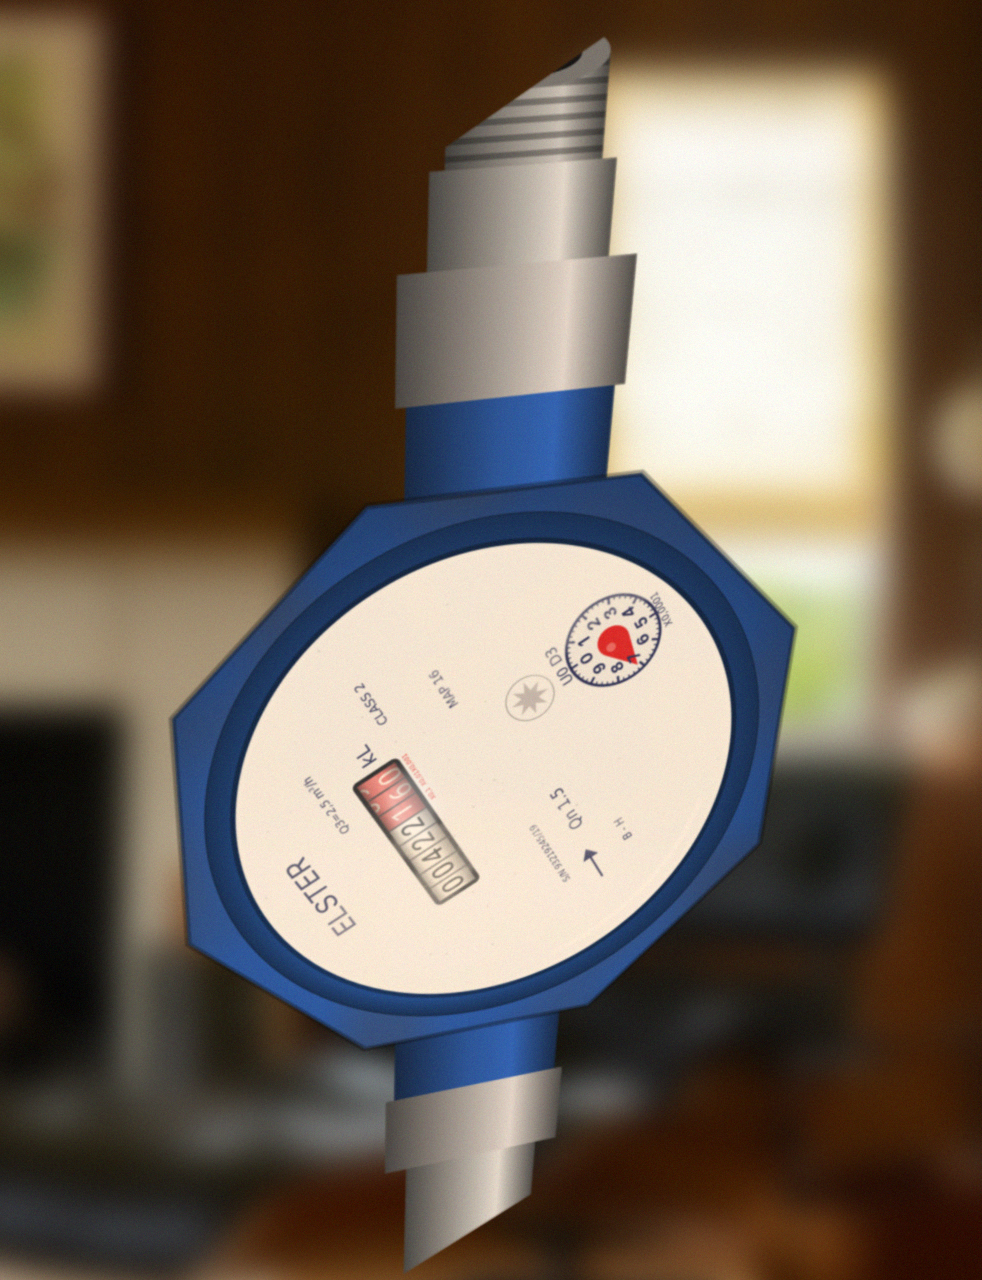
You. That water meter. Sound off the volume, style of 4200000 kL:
422.1597 kL
